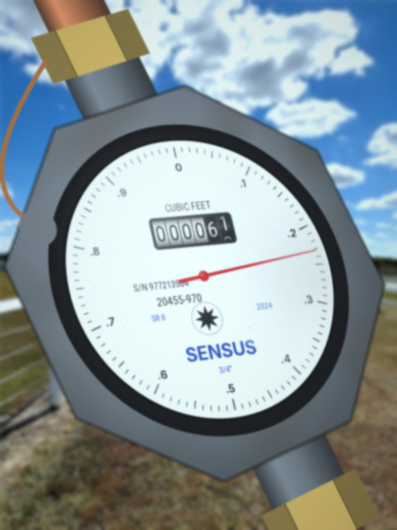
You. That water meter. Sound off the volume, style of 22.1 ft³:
61.23 ft³
